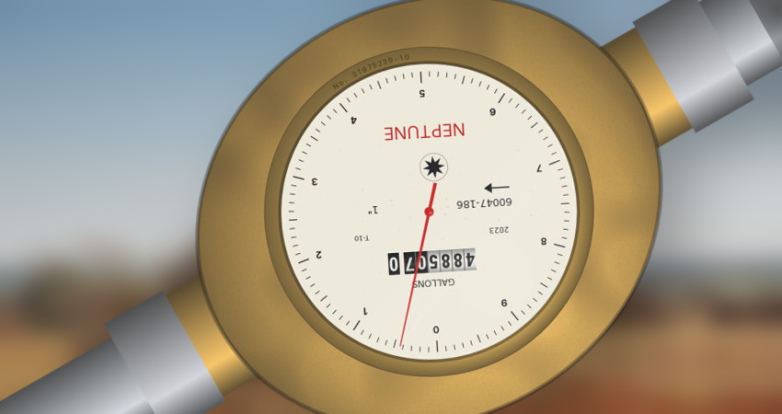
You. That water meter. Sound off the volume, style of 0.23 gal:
4885070.4 gal
